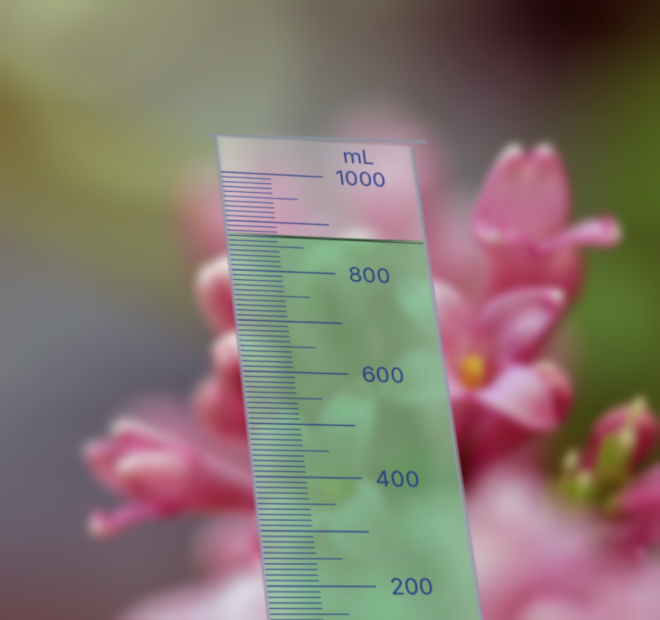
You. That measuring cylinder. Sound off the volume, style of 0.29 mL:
870 mL
